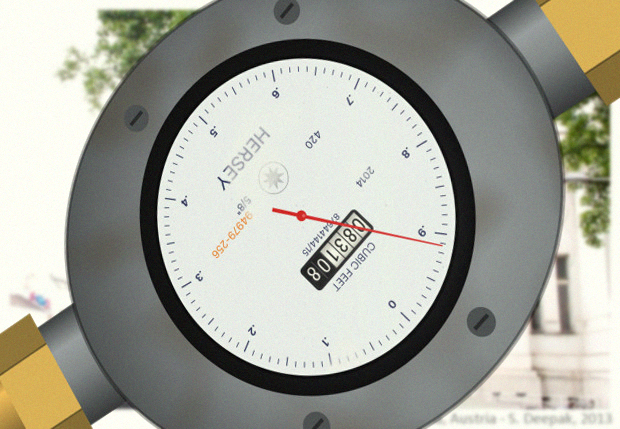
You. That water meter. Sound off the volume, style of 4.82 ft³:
83107.91 ft³
